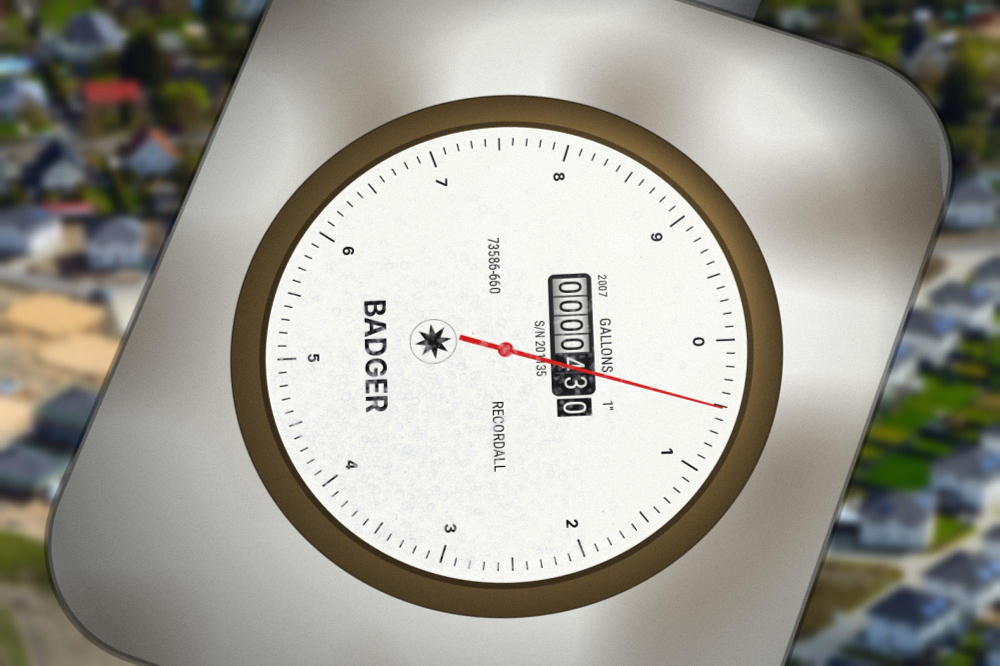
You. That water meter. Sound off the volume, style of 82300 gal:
430.5 gal
